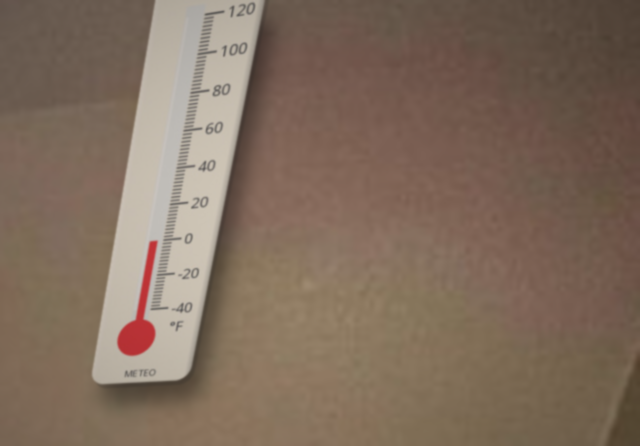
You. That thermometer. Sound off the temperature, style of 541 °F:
0 °F
